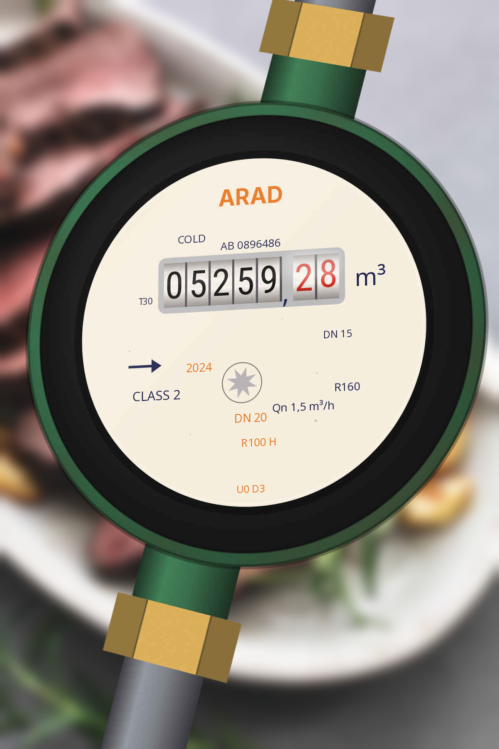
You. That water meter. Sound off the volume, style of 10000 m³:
5259.28 m³
